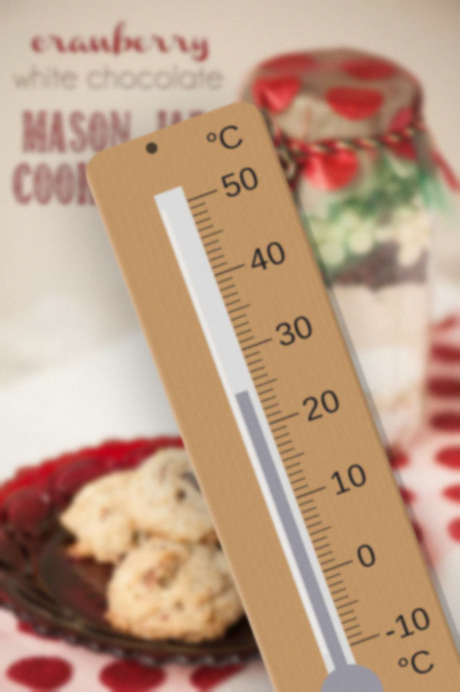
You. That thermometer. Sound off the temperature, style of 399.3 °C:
25 °C
